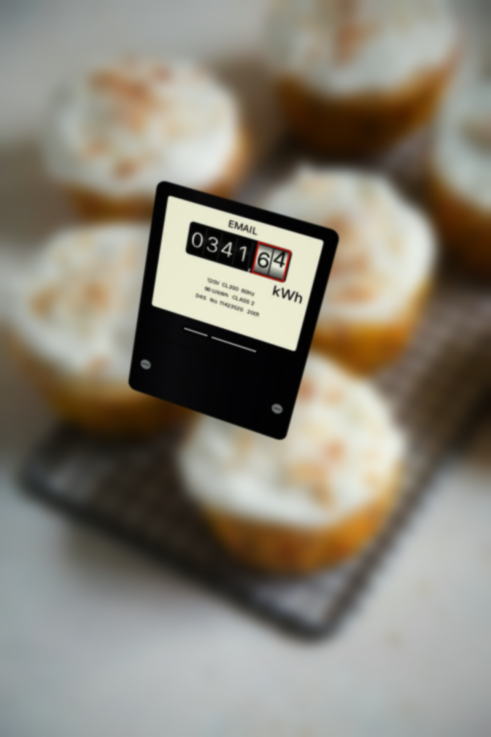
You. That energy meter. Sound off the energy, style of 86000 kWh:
341.64 kWh
